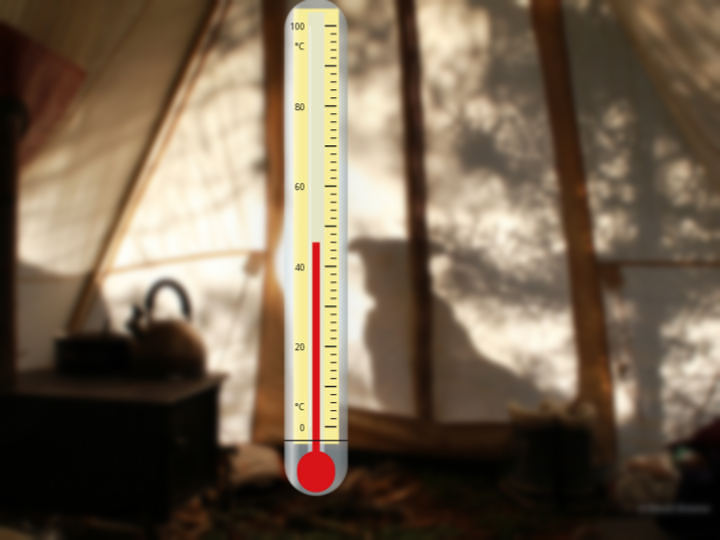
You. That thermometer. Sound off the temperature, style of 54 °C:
46 °C
